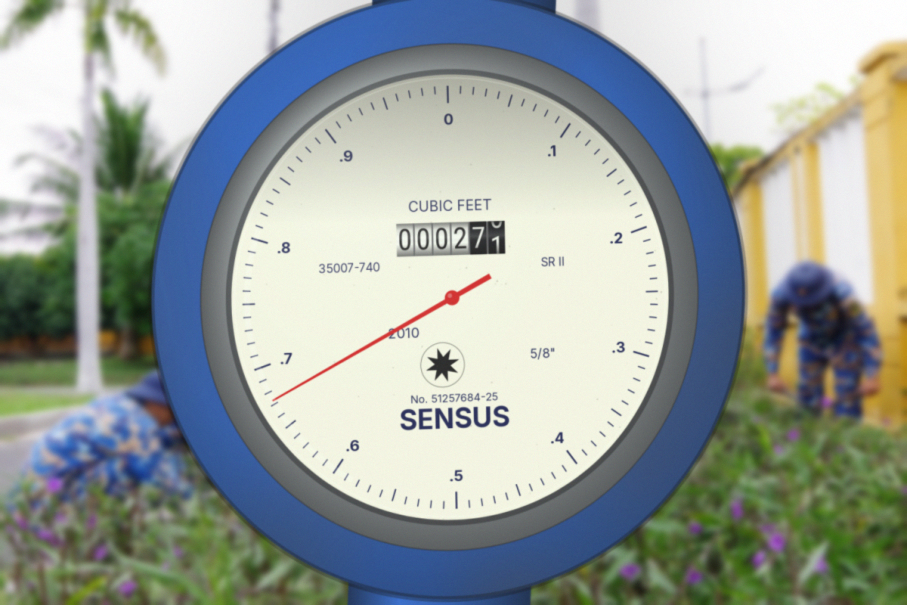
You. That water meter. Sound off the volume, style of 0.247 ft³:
270.67 ft³
